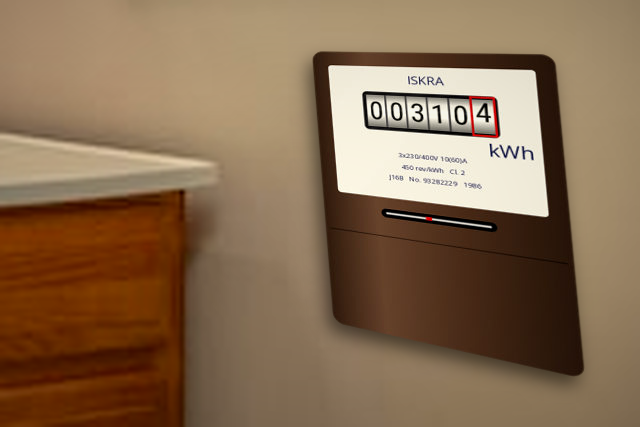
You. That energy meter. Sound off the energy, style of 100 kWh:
310.4 kWh
